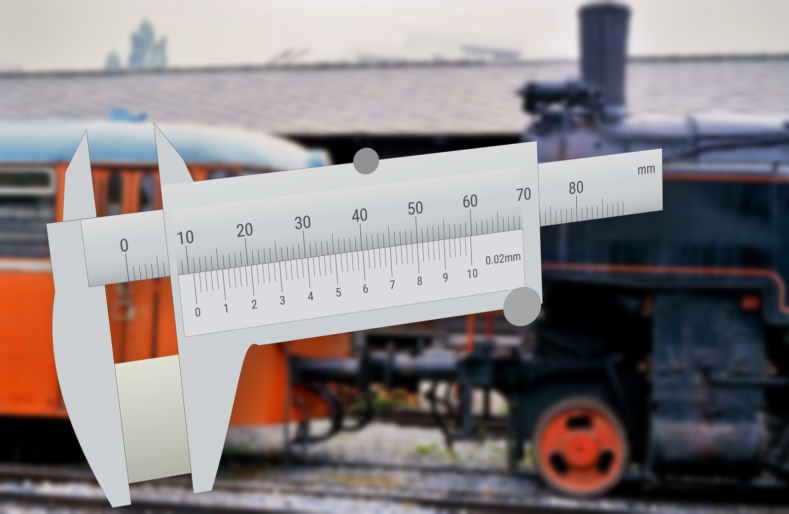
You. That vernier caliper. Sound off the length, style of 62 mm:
10.8 mm
